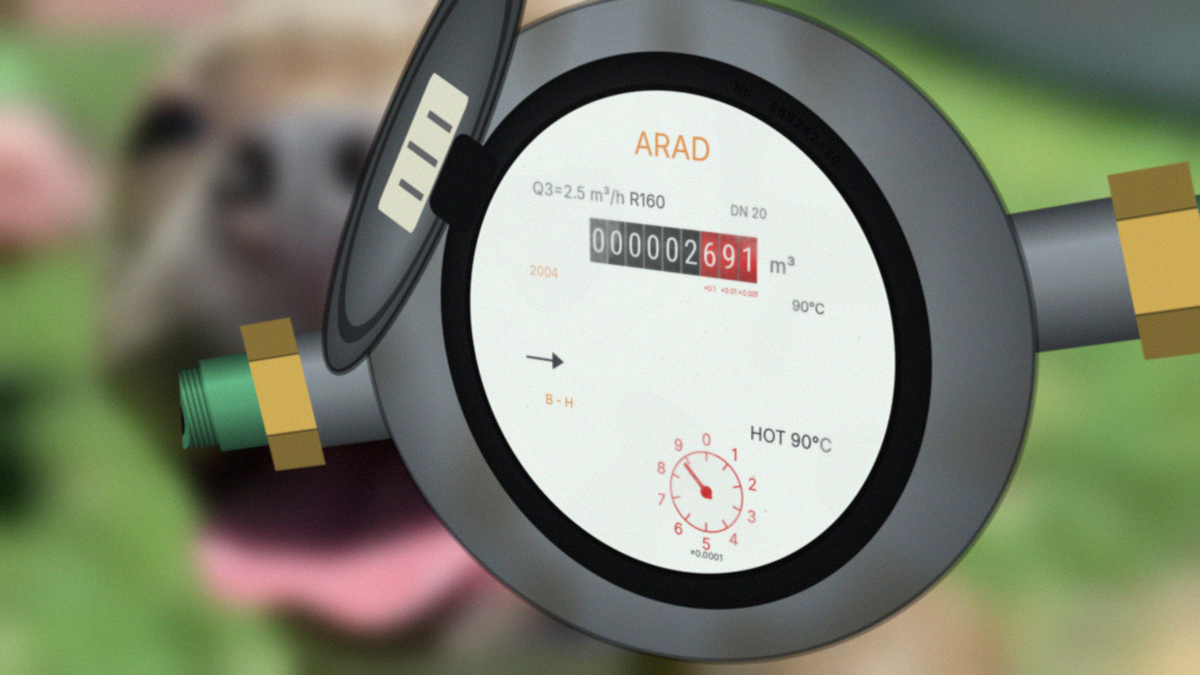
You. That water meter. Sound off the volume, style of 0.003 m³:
2.6918 m³
